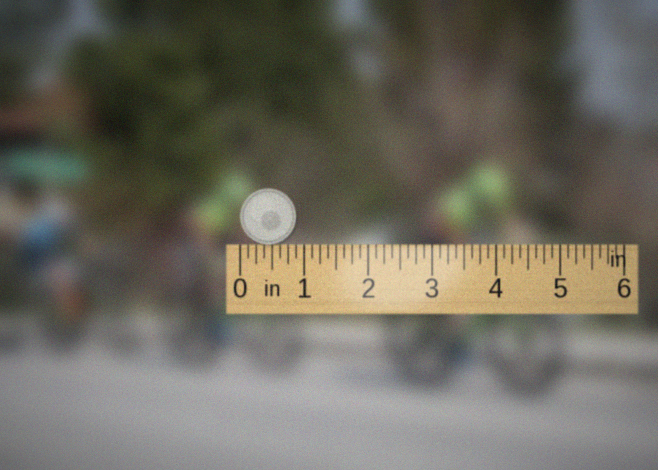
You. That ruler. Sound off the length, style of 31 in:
0.875 in
